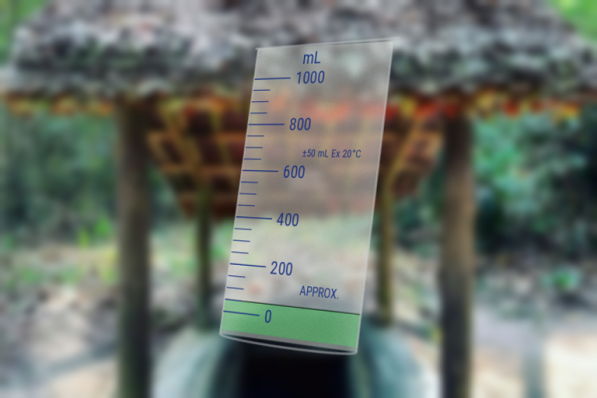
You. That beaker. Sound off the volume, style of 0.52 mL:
50 mL
